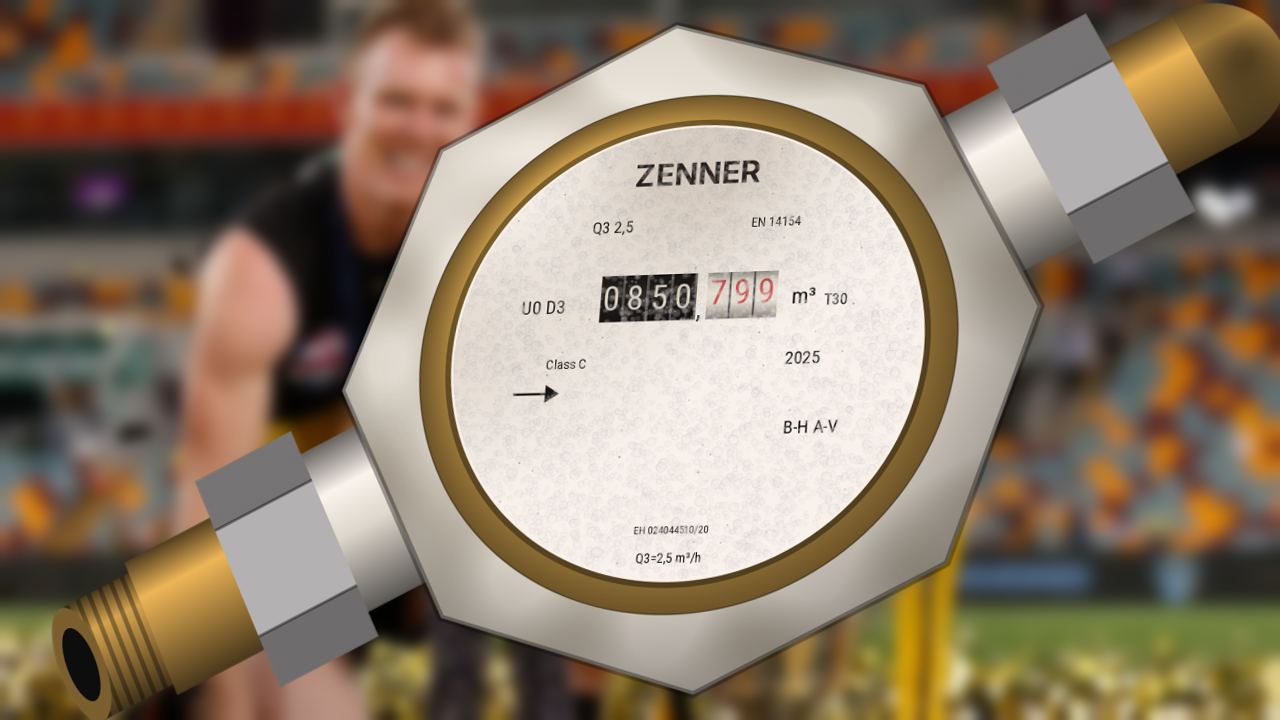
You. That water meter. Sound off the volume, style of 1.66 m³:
850.799 m³
